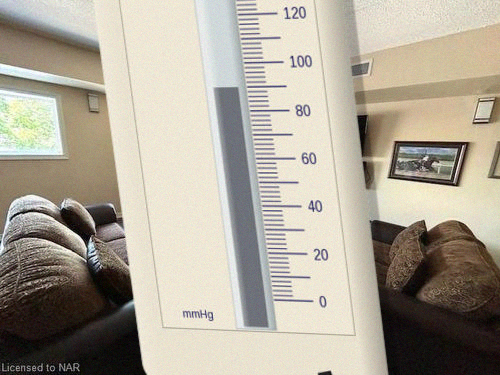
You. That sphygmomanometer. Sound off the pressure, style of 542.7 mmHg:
90 mmHg
